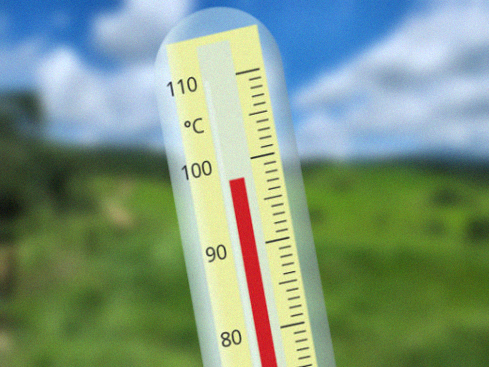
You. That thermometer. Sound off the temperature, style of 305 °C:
98 °C
